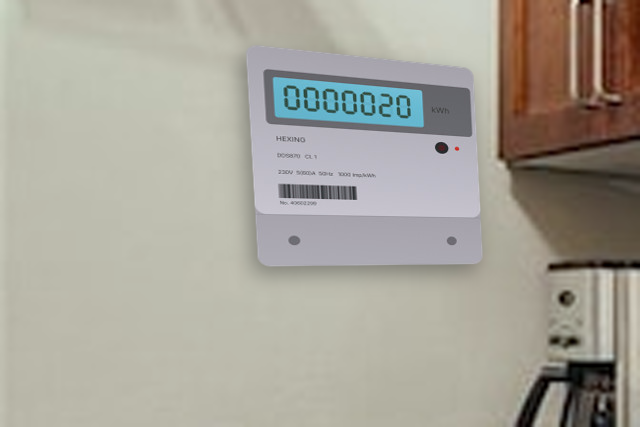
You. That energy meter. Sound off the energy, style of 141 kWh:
20 kWh
